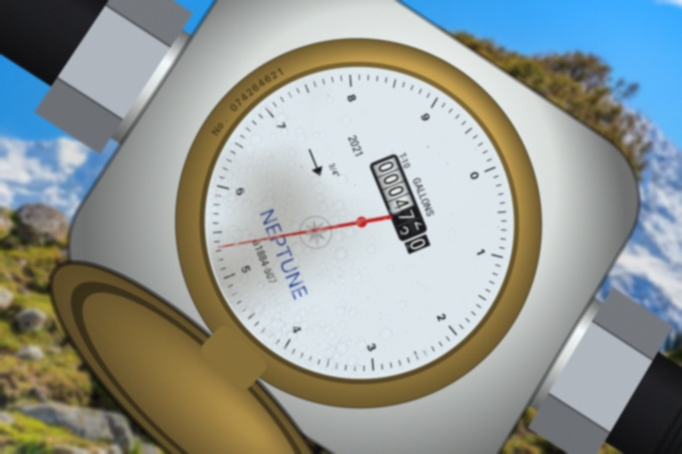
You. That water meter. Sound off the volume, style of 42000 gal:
4725.3 gal
